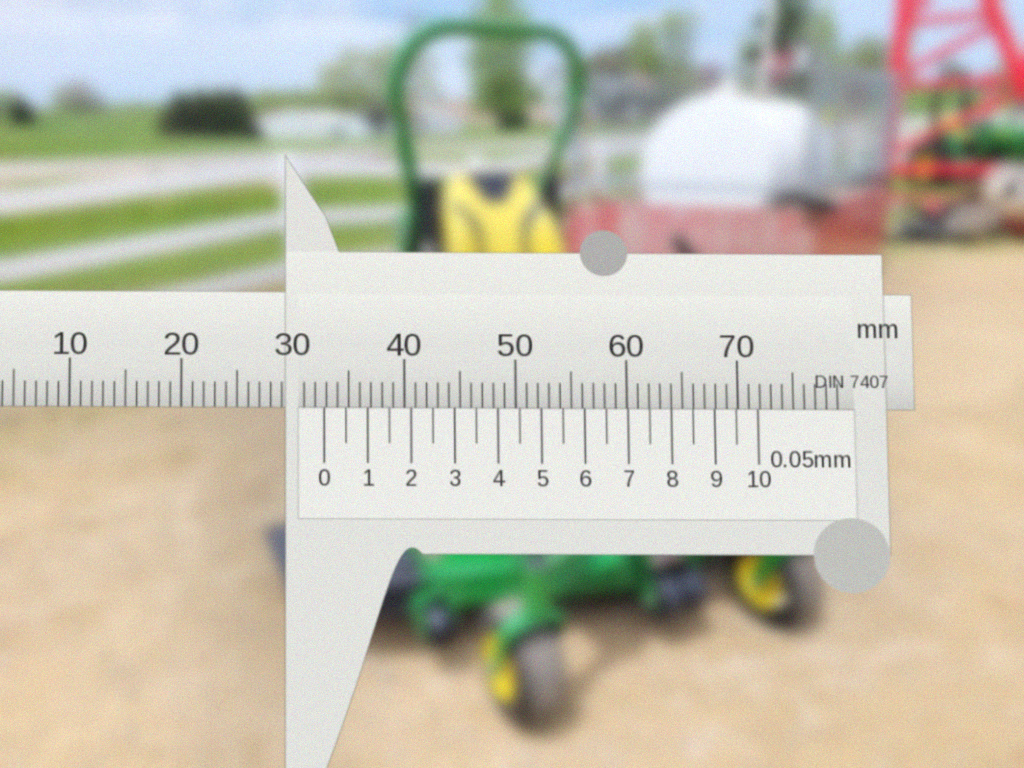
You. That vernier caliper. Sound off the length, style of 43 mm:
32.8 mm
